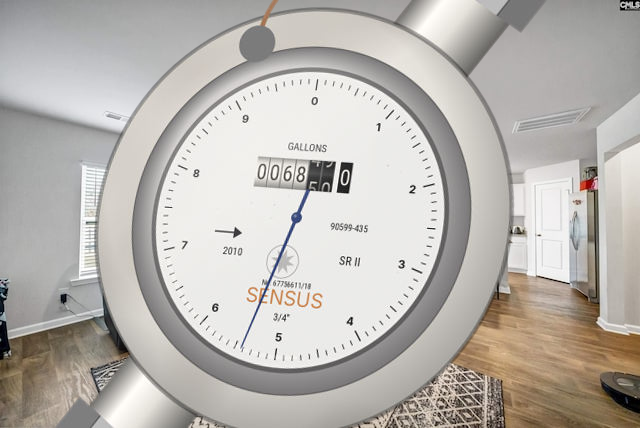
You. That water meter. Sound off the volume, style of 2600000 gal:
68495.4 gal
